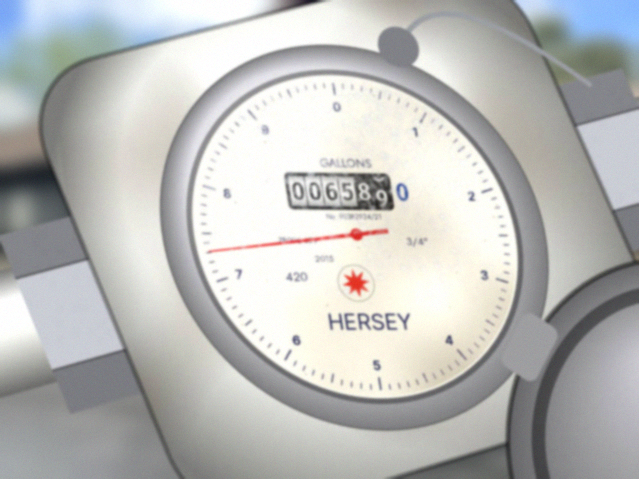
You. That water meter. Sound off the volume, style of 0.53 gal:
65887.3 gal
